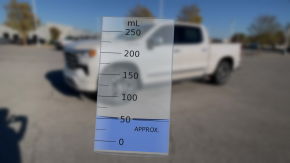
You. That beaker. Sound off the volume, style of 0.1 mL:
50 mL
